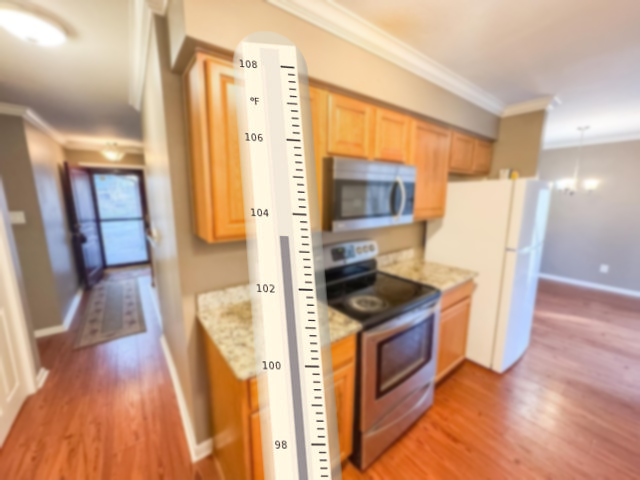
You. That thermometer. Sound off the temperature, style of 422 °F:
103.4 °F
